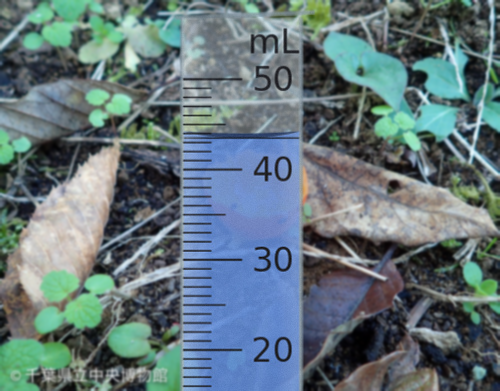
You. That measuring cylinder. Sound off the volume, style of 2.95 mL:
43.5 mL
